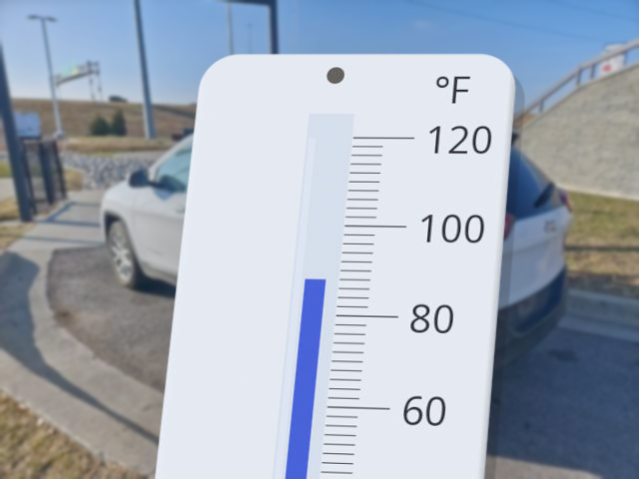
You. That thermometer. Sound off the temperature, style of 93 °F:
88 °F
